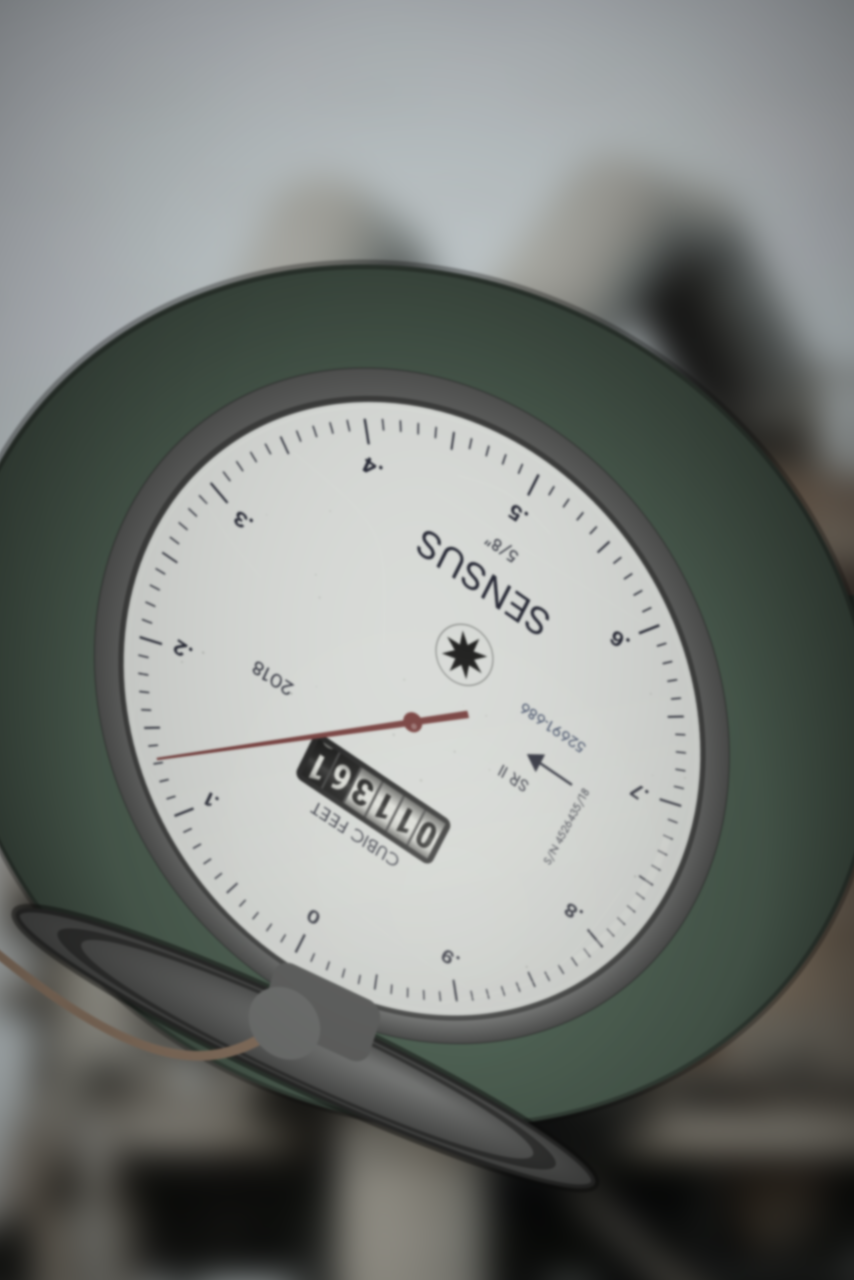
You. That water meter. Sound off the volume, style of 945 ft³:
11361.13 ft³
